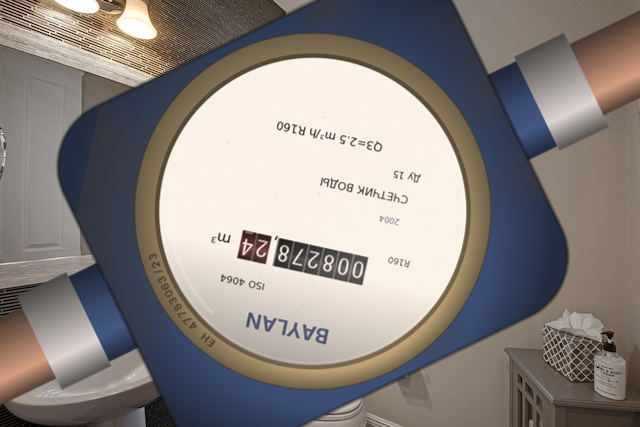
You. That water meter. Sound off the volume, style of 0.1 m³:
8278.24 m³
